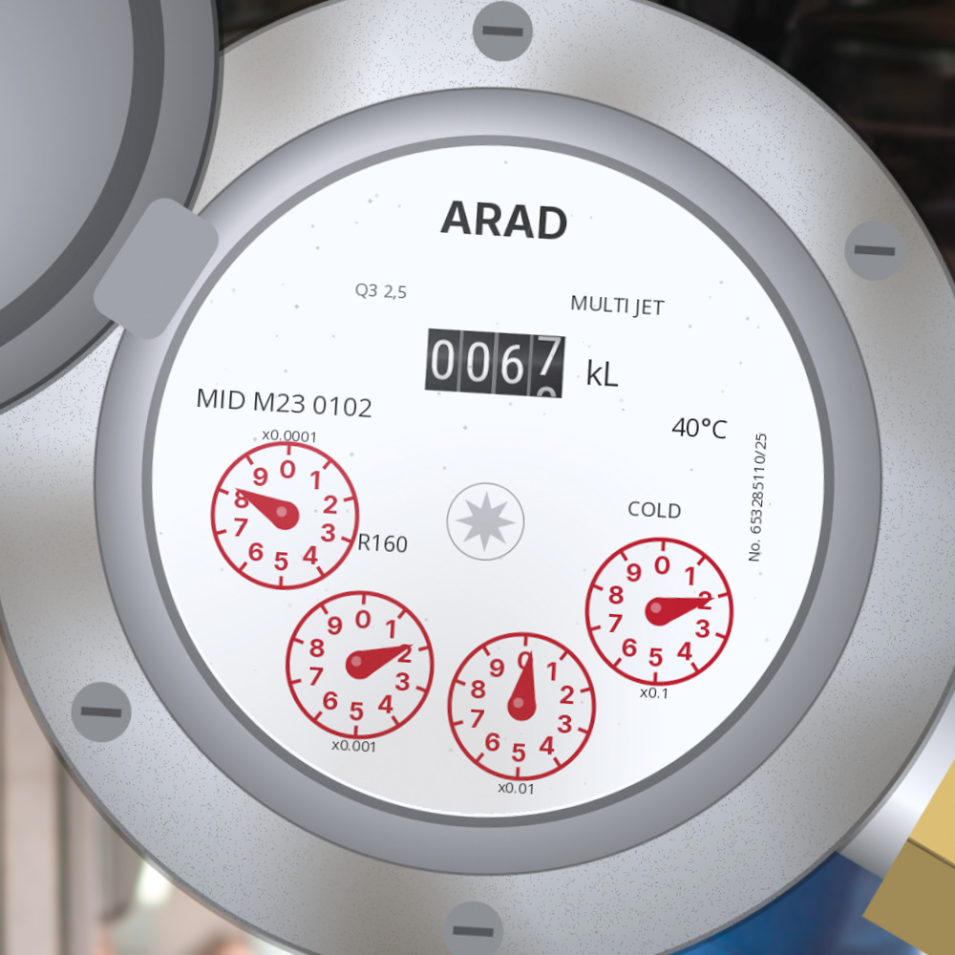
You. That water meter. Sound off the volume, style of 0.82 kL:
67.2018 kL
